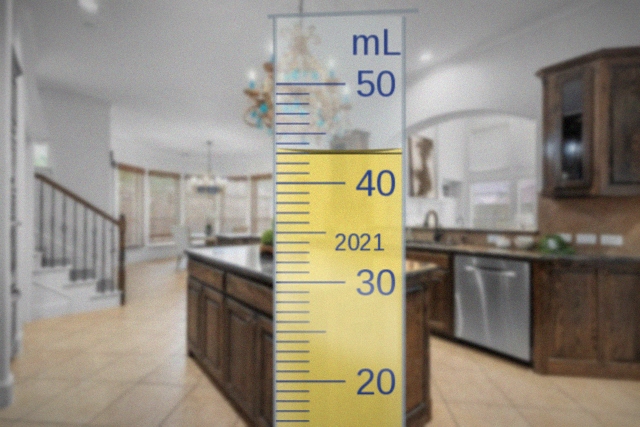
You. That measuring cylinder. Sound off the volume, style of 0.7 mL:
43 mL
